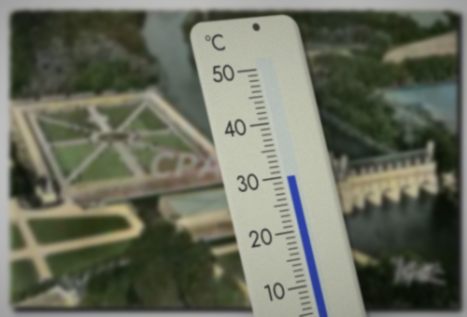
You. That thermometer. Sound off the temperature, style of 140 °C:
30 °C
